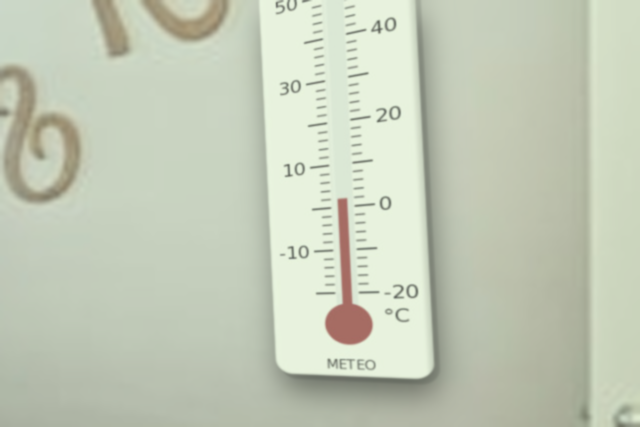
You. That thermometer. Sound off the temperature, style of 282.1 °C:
2 °C
